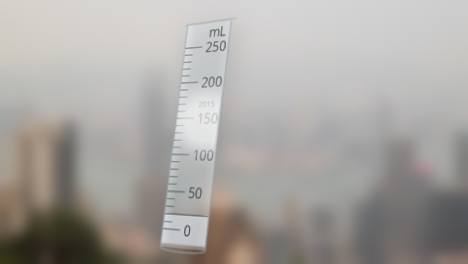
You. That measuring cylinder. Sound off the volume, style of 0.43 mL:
20 mL
